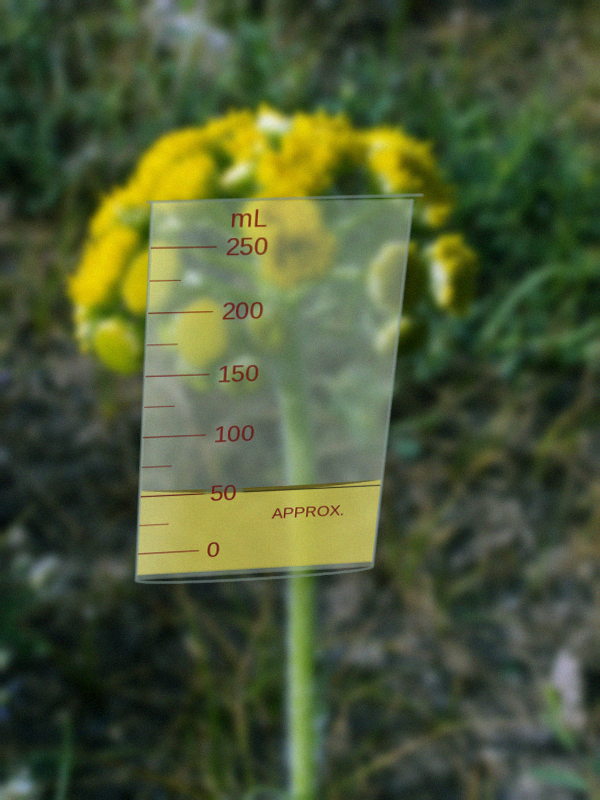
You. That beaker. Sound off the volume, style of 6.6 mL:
50 mL
